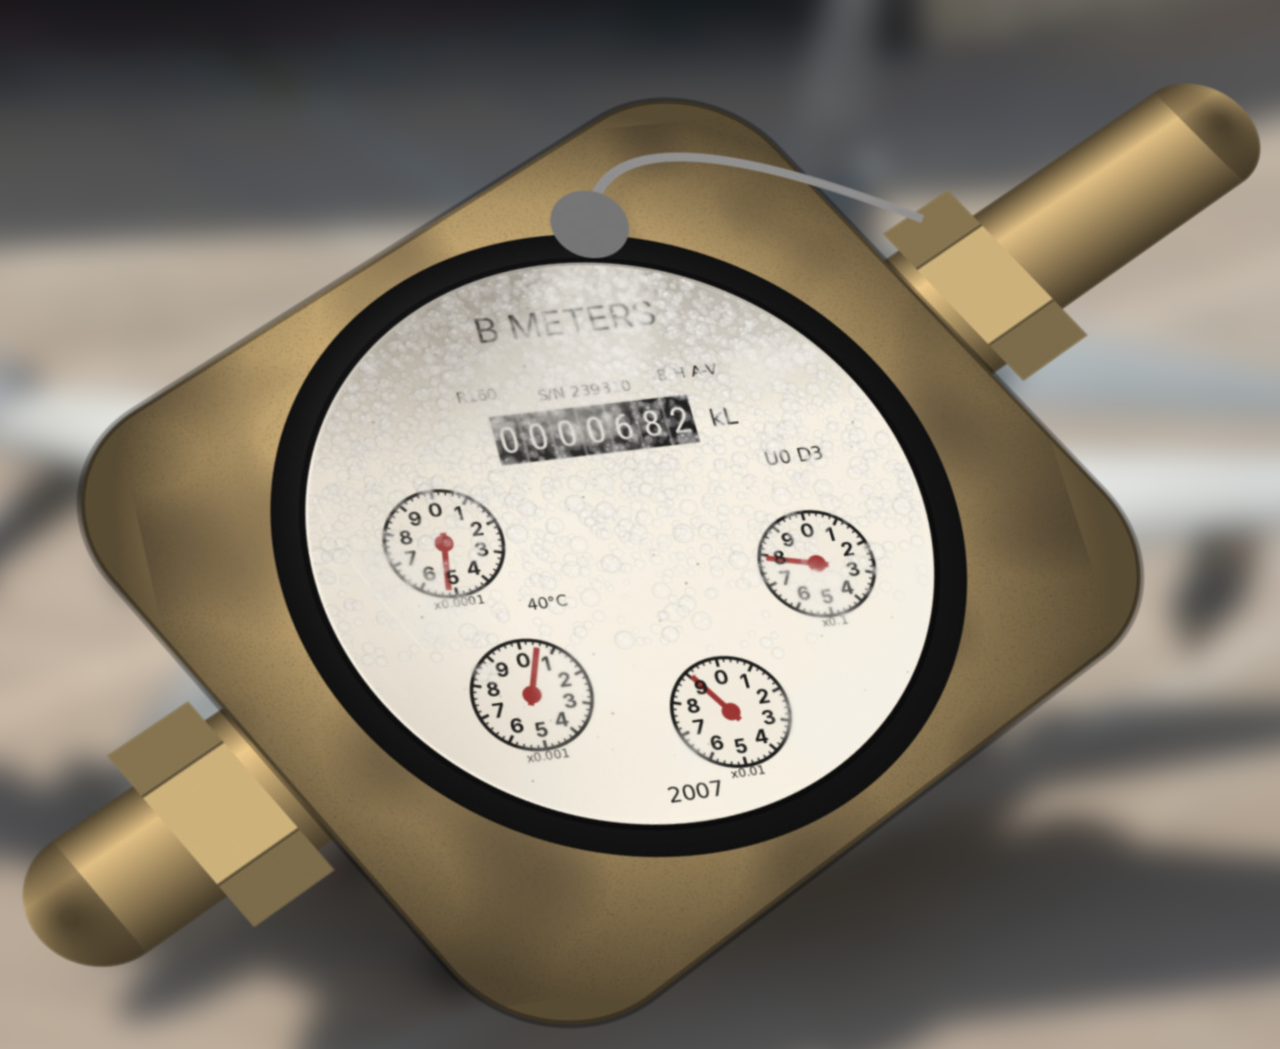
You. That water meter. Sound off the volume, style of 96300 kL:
682.7905 kL
